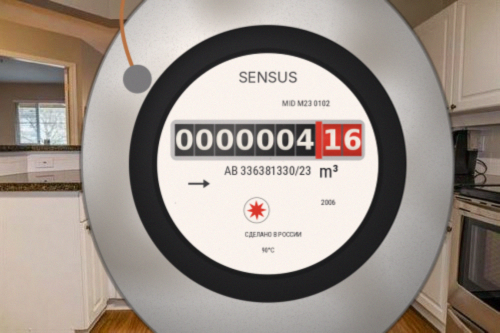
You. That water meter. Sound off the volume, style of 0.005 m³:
4.16 m³
